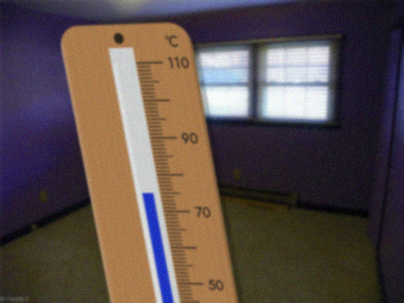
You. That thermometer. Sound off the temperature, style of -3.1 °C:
75 °C
